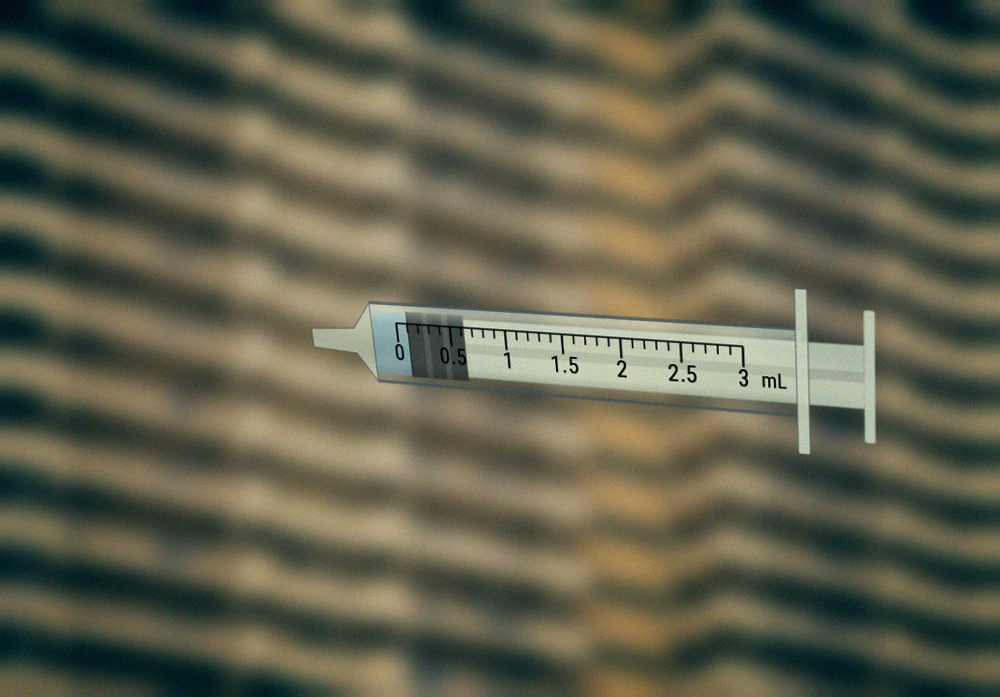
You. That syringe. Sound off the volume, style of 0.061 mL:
0.1 mL
